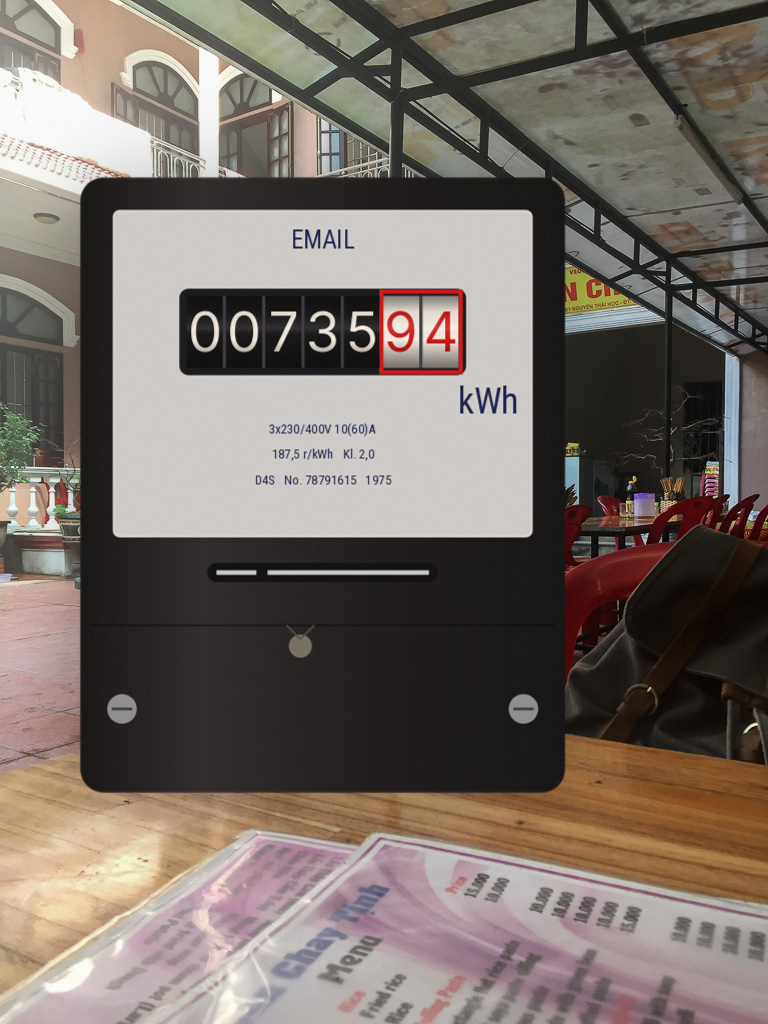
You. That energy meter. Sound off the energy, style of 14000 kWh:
735.94 kWh
